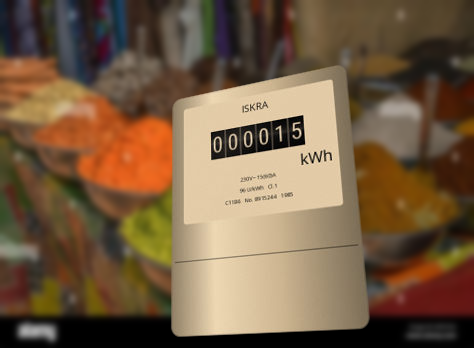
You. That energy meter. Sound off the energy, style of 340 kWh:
15 kWh
